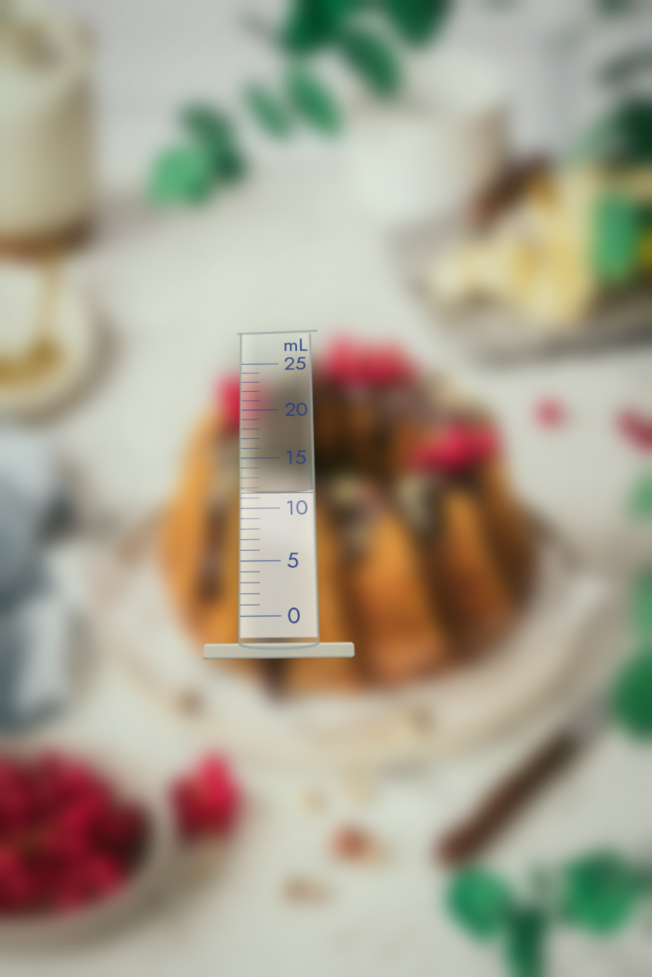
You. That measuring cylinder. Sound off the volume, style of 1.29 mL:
11.5 mL
